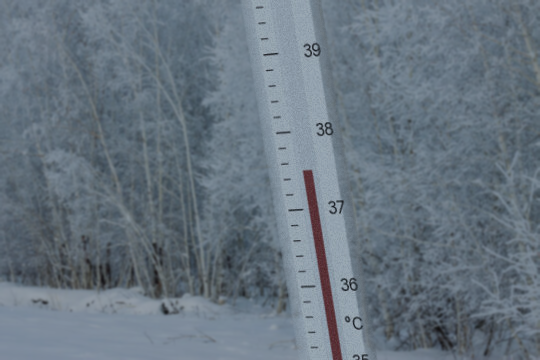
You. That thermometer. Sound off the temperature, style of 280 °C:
37.5 °C
